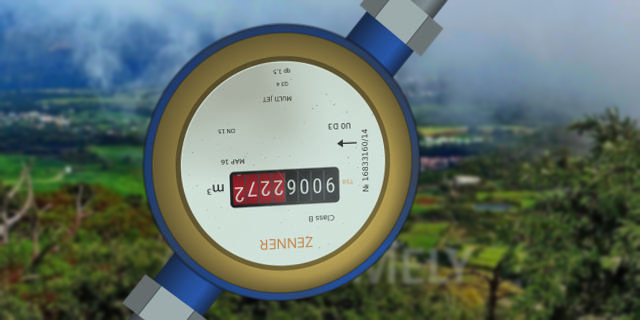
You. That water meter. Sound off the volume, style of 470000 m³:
9006.2272 m³
